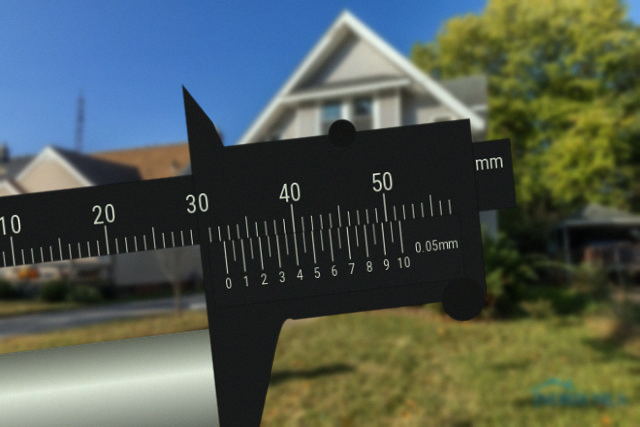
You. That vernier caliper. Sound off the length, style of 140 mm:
32.4 mm
